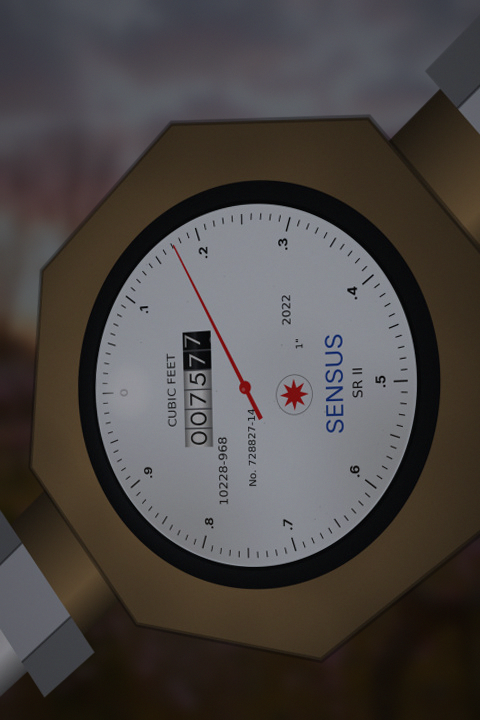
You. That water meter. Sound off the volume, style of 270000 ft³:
7577.17 ft³
